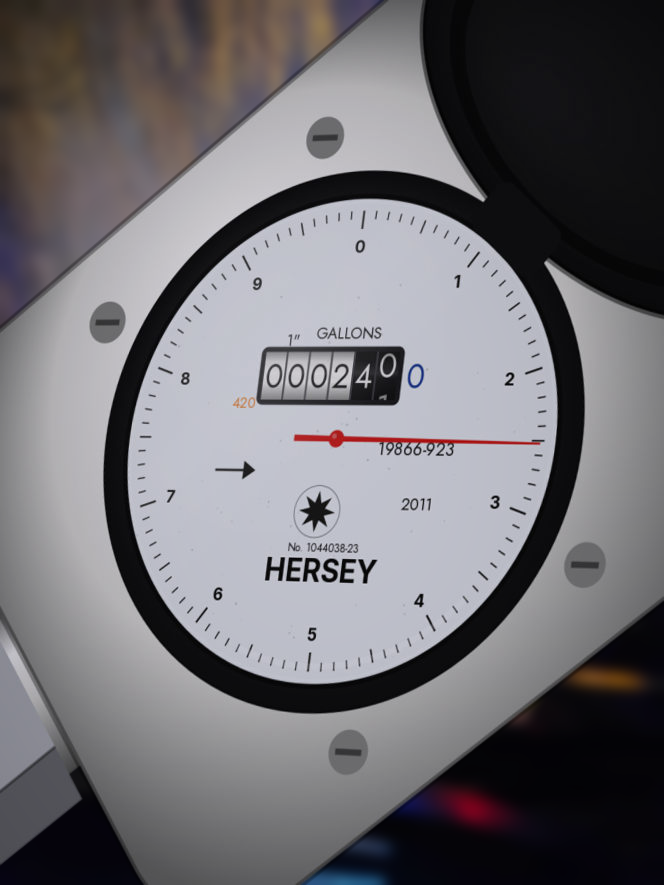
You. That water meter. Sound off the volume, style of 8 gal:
2402.5 gal
